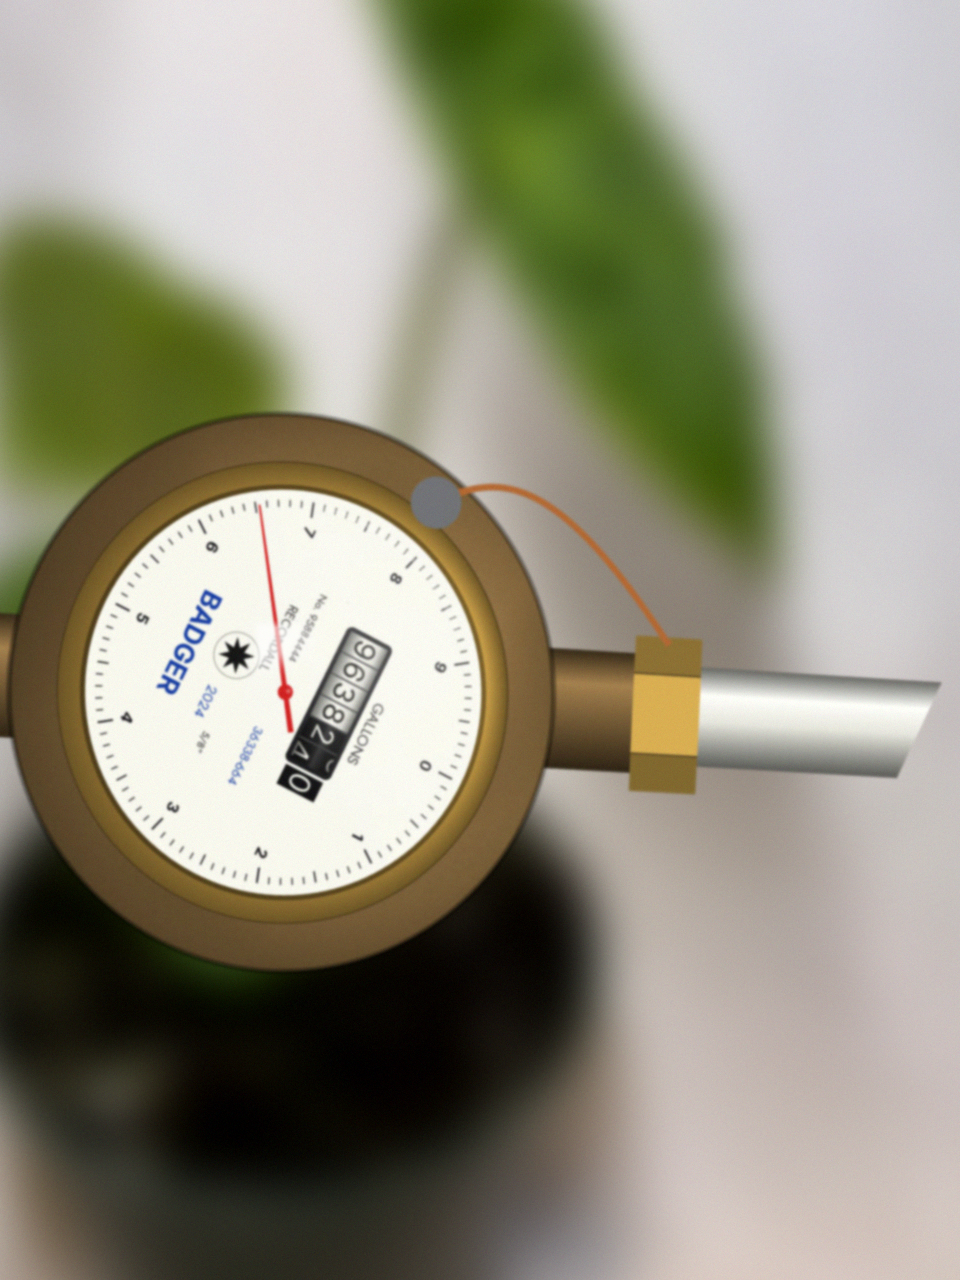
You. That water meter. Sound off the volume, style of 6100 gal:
9638236.5 gal
